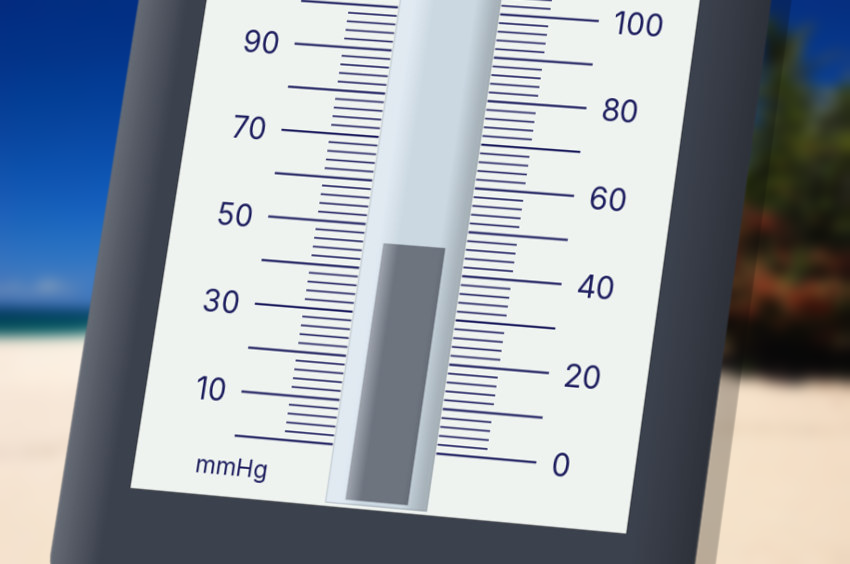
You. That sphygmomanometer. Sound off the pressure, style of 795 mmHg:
46 mmHg
